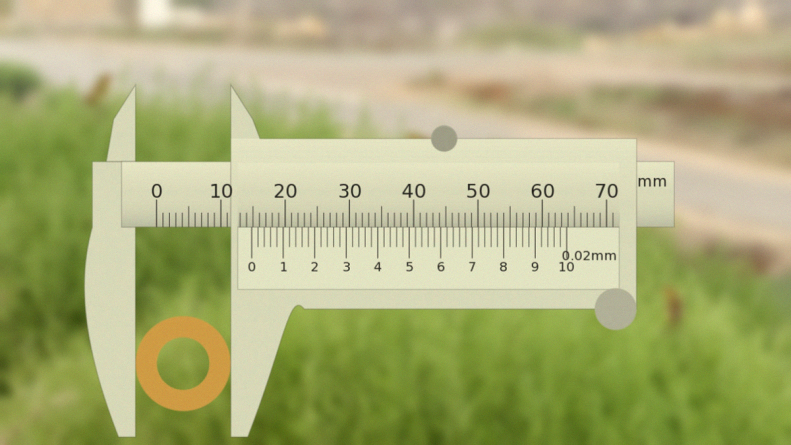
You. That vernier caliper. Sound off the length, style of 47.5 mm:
14.8 mm
